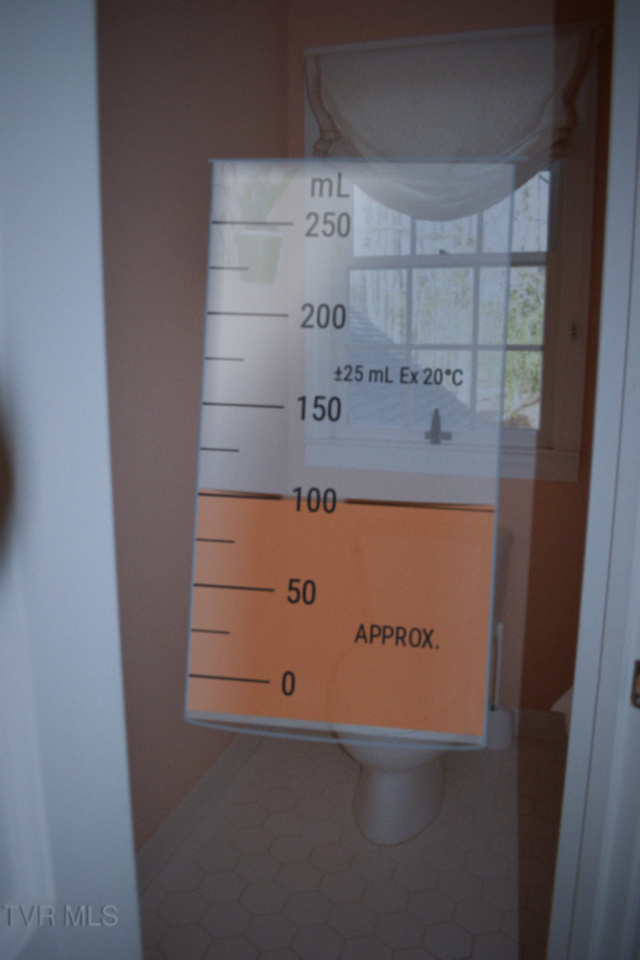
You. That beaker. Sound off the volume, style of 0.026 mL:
100 mL
